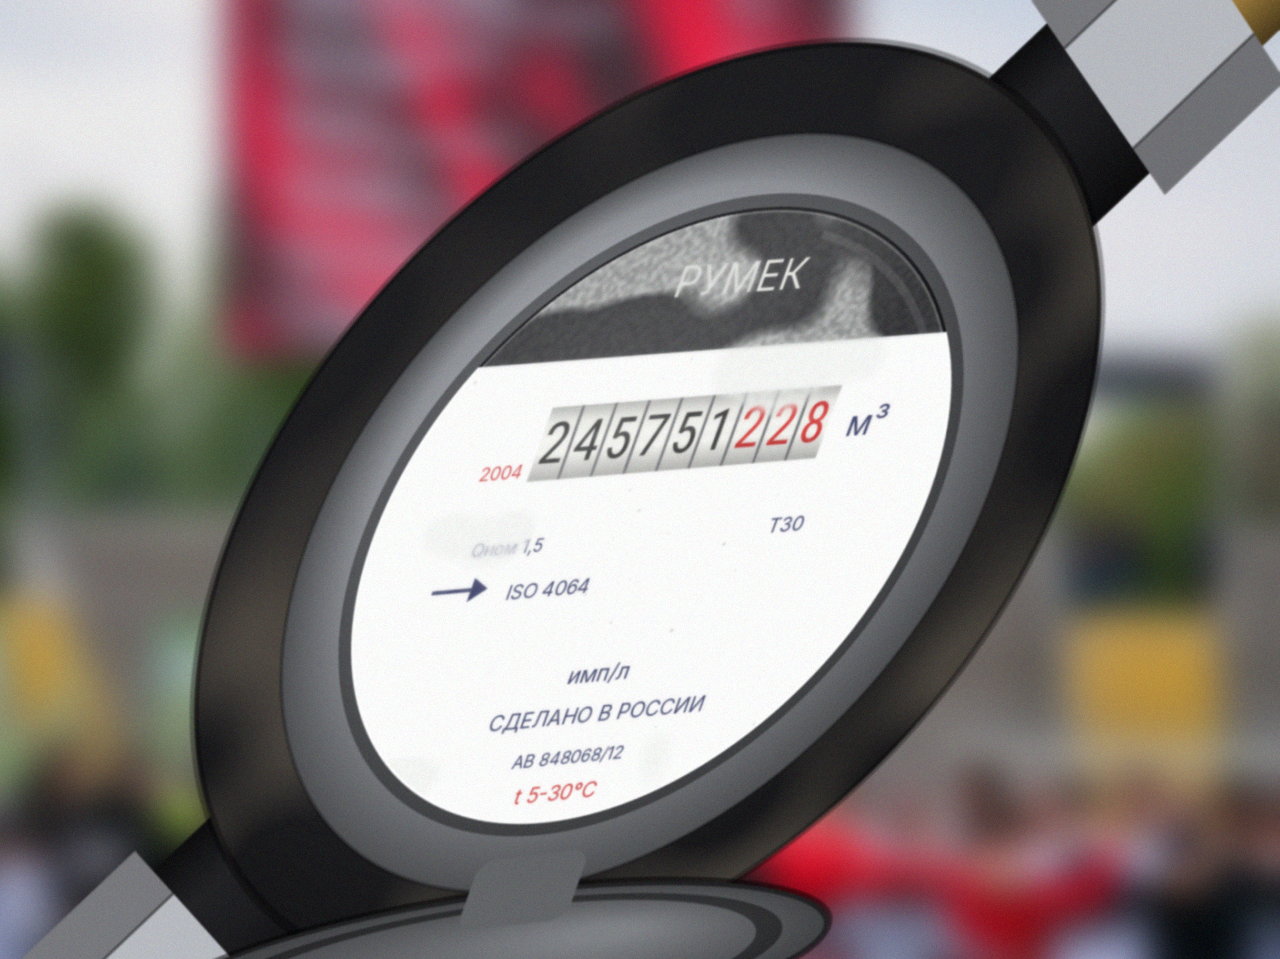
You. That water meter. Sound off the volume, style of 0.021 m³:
245751.228 m³
